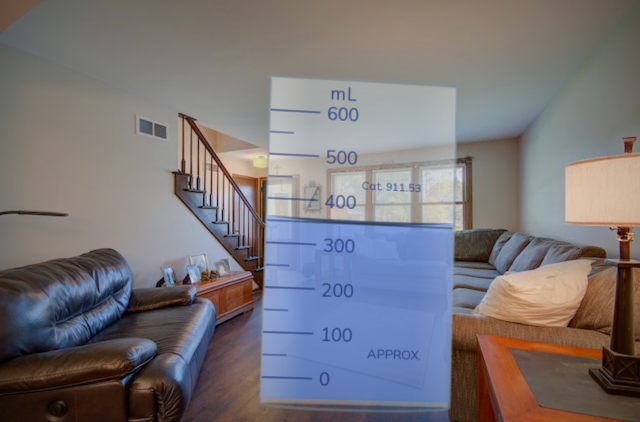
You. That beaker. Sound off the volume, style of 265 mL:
350 mL
